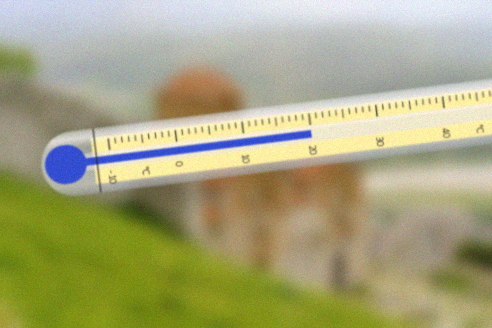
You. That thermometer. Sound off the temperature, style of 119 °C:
20 °C
